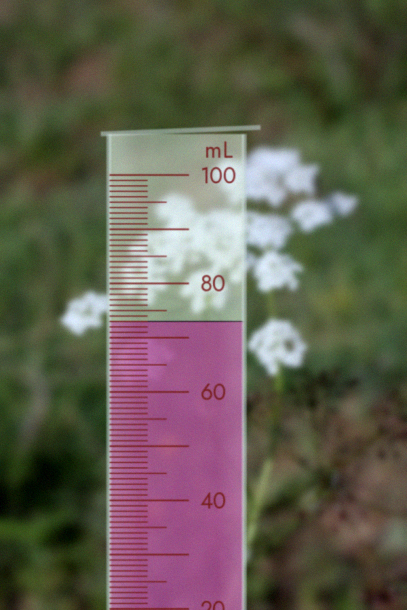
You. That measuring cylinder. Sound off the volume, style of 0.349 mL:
73 mL
